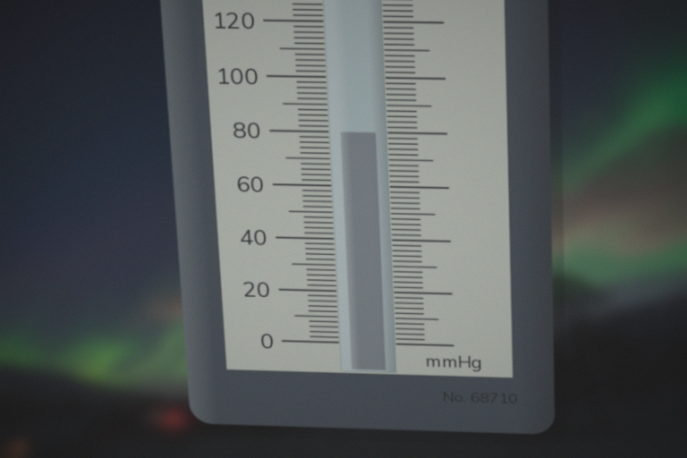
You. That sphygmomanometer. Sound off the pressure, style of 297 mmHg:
80 mmHg
